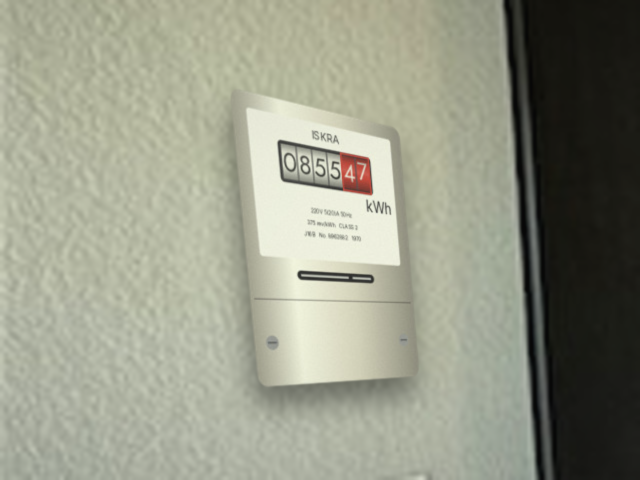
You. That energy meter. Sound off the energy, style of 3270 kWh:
855.47 kWh
